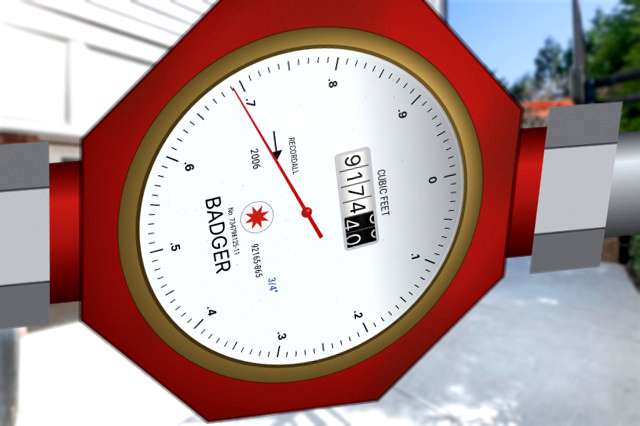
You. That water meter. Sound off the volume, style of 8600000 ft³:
917439.69 ft³
